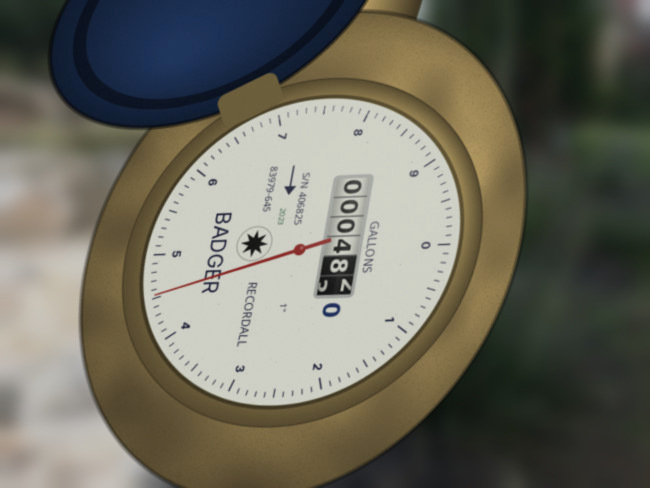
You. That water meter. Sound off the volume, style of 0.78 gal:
4824.5 gal
